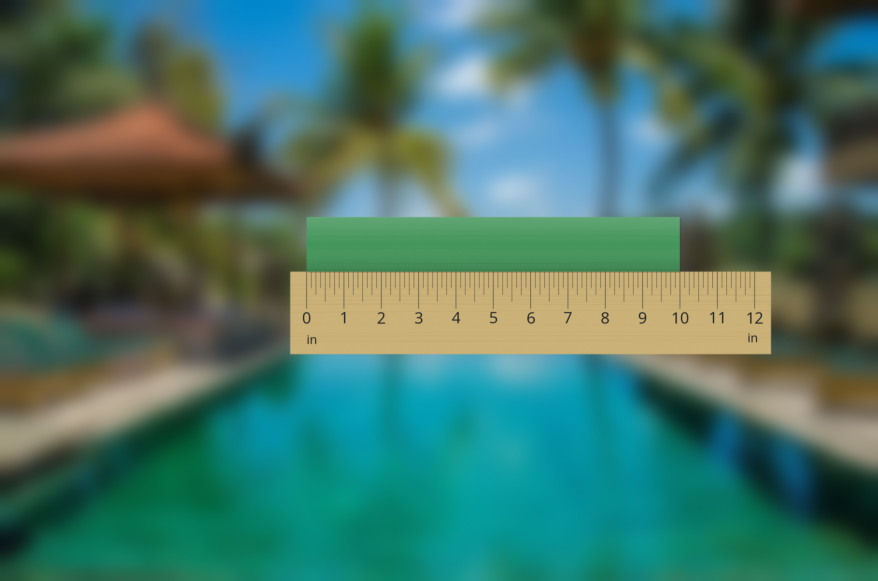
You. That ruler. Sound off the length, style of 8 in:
10 in
